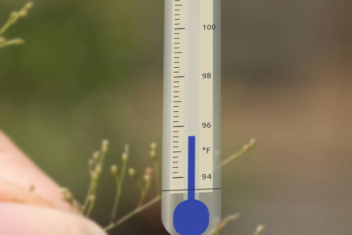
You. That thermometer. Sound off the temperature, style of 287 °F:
95.6 °F
